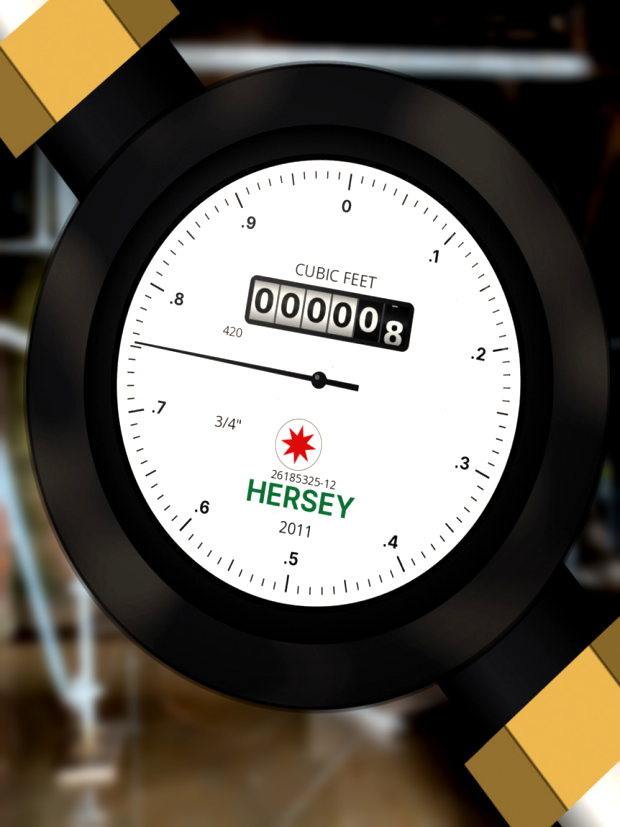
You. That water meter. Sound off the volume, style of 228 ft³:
7.75 ft³
